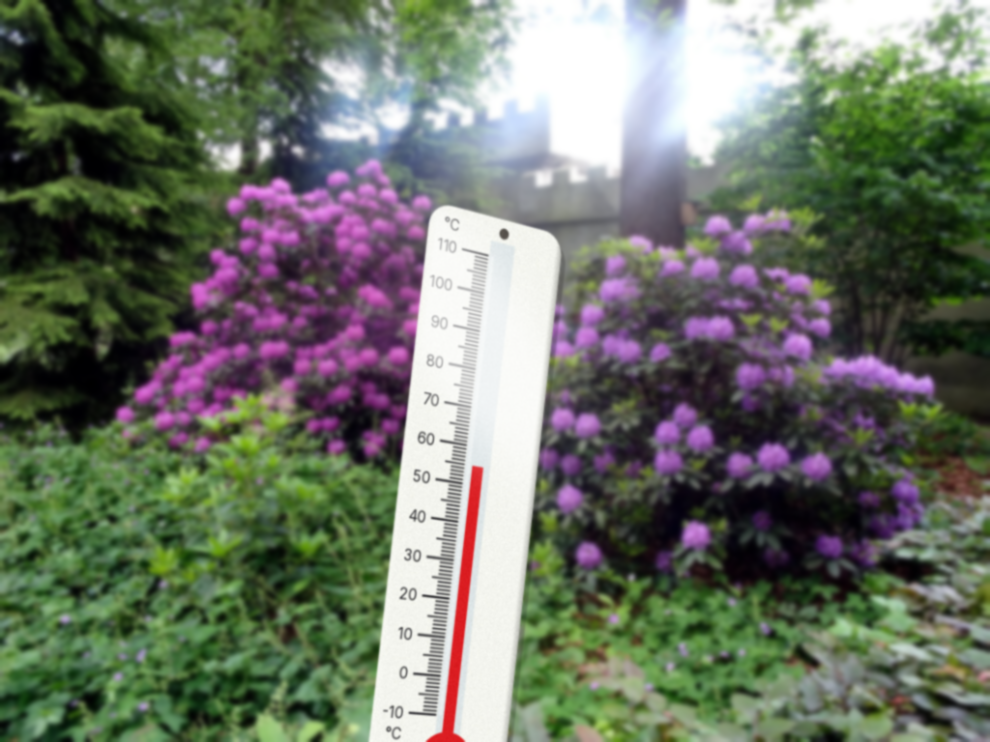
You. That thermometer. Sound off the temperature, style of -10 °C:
55 °C
